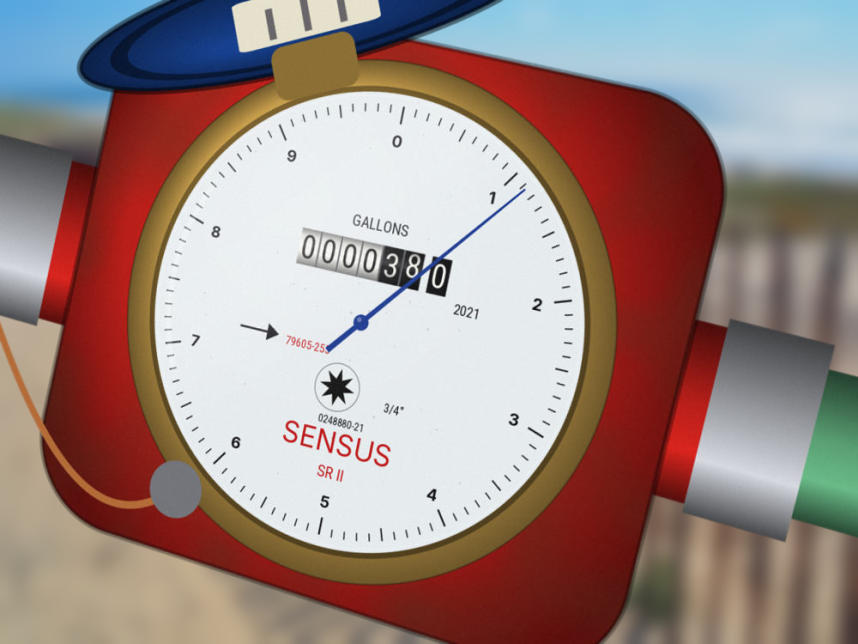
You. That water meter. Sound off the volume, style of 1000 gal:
381.1 gal
